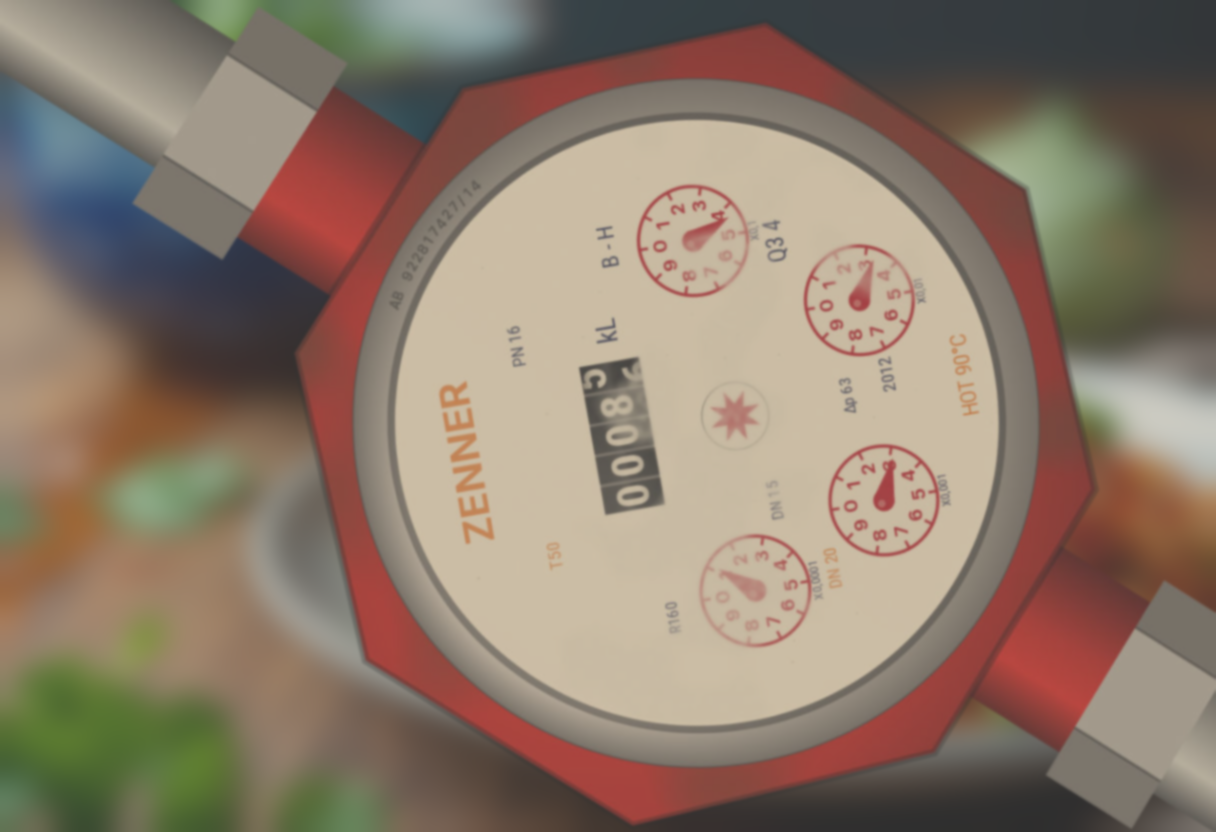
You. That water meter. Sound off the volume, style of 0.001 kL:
85.4331 kL
